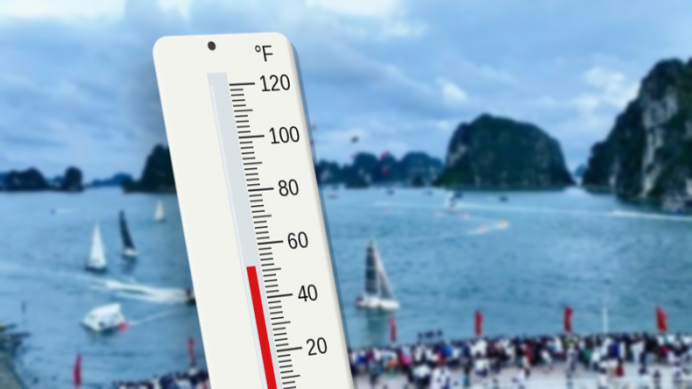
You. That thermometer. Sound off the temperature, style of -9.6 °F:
52 °F
